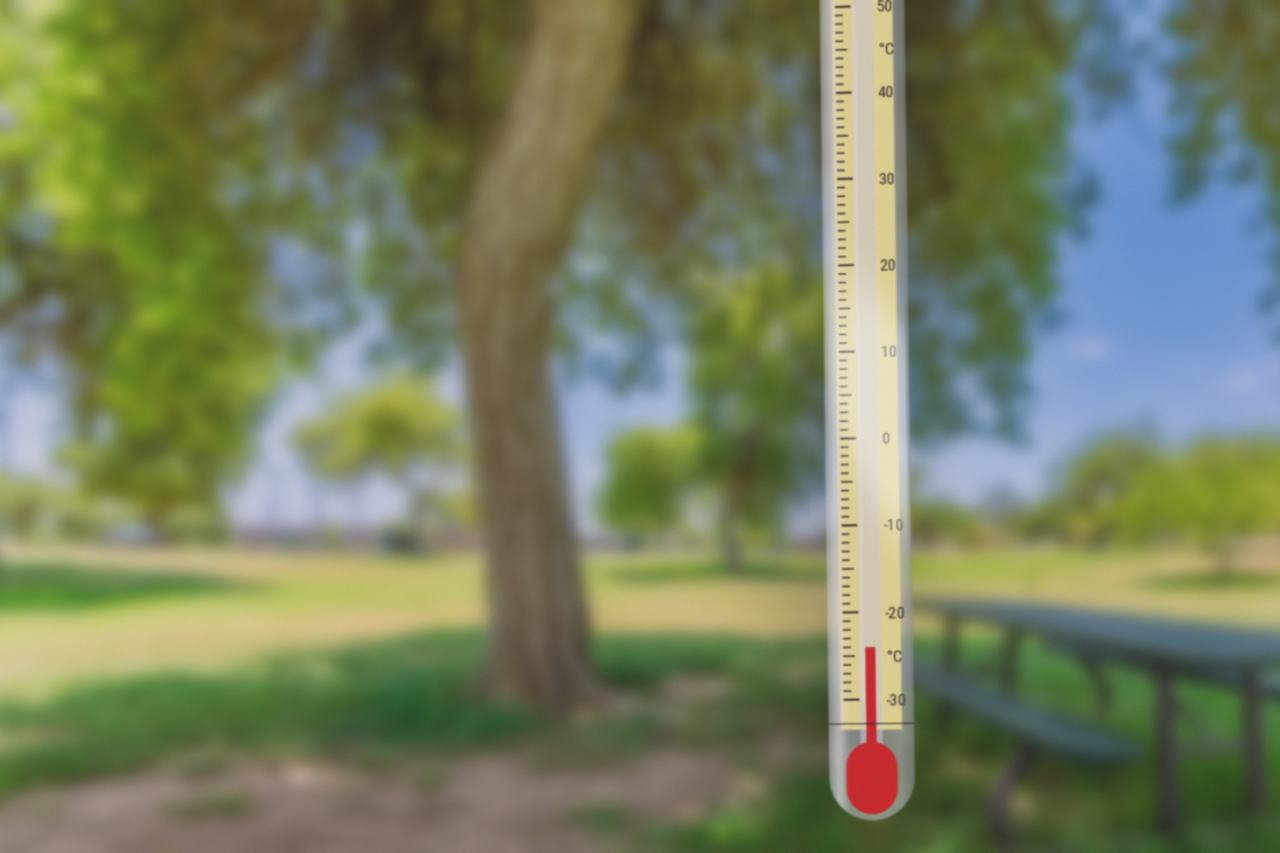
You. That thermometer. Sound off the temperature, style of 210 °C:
-24 °C
